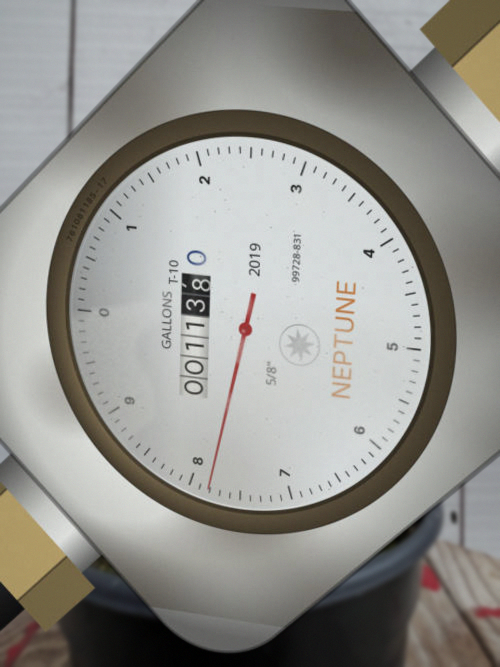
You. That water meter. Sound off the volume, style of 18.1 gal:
11377.8 gal
